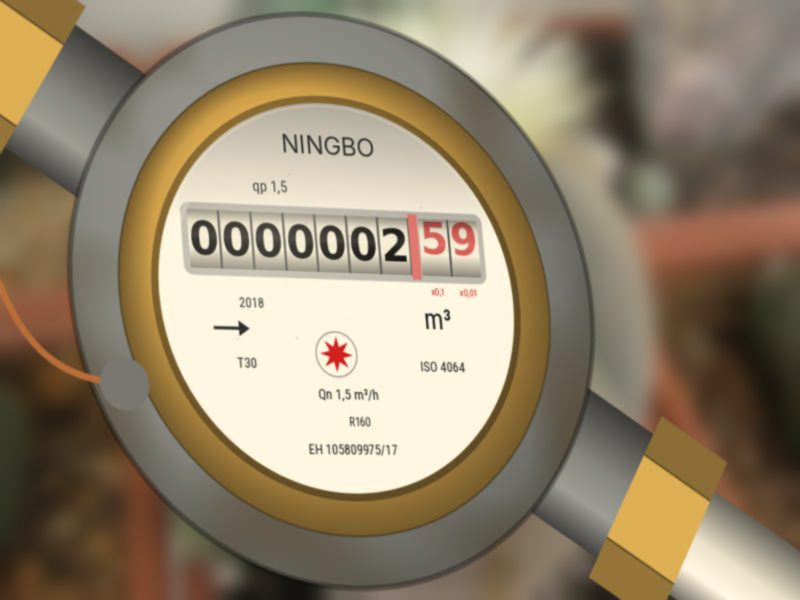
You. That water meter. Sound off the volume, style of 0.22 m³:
2.59 m³
